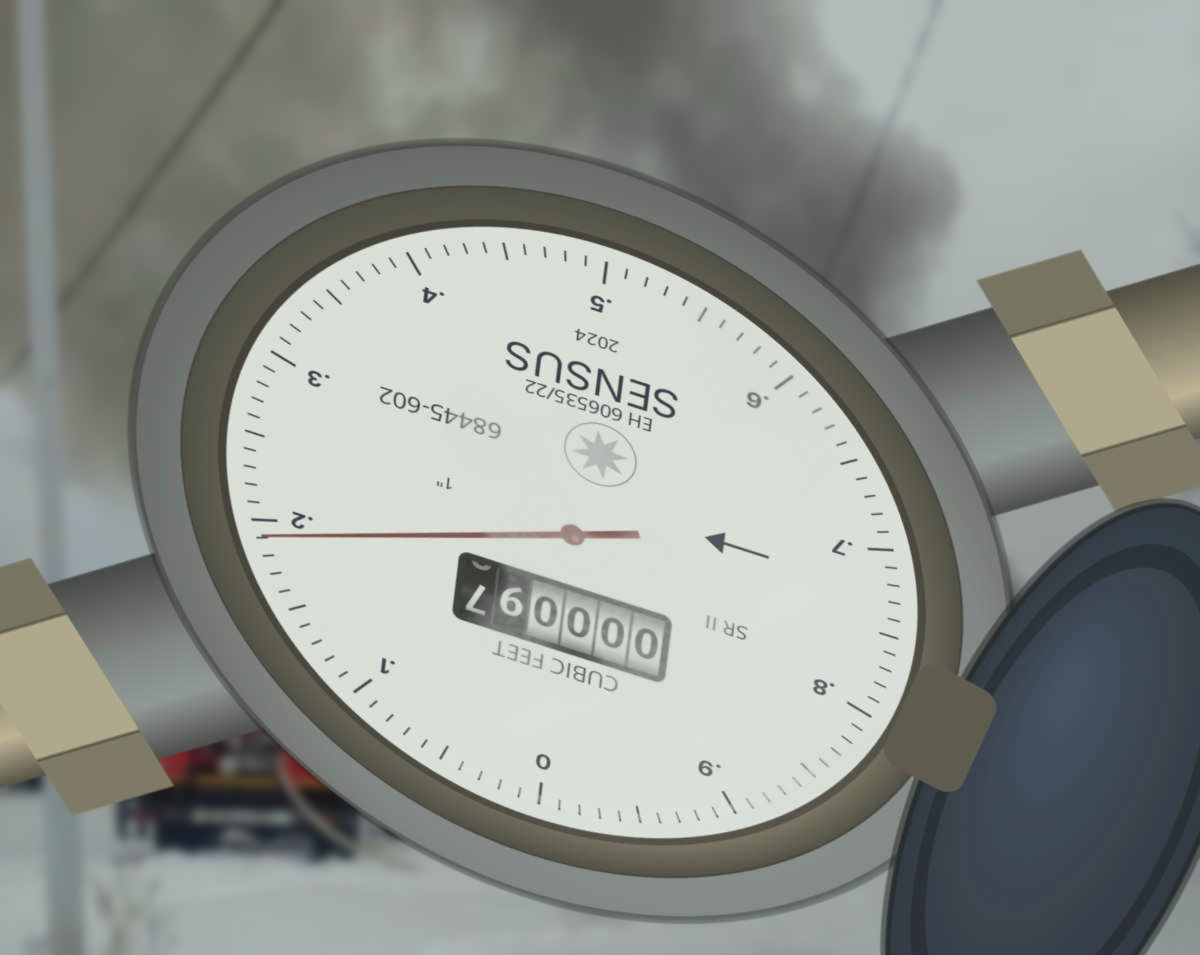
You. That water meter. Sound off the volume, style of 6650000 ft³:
97.19 ft³
